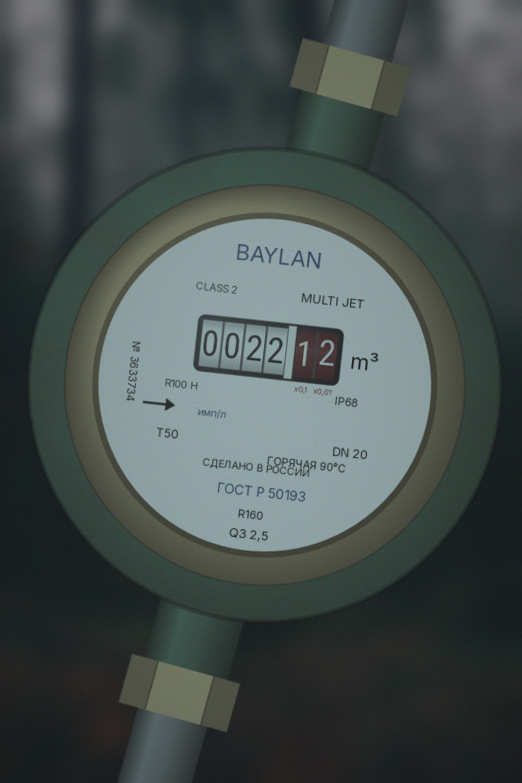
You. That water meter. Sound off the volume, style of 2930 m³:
22.12 m³
